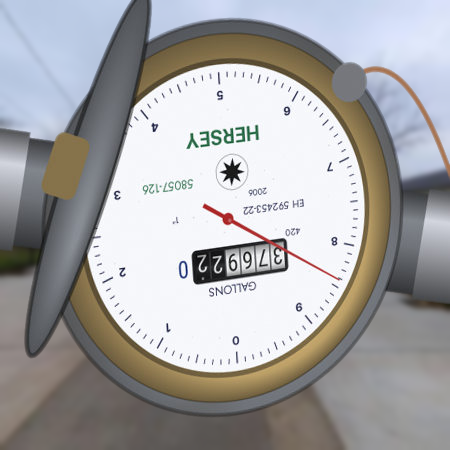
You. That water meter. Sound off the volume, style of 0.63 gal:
3769218.4 gal
